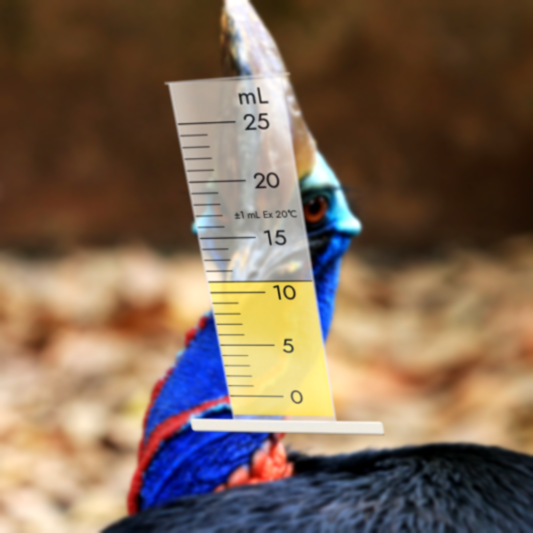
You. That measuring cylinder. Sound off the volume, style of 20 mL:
11 mL
